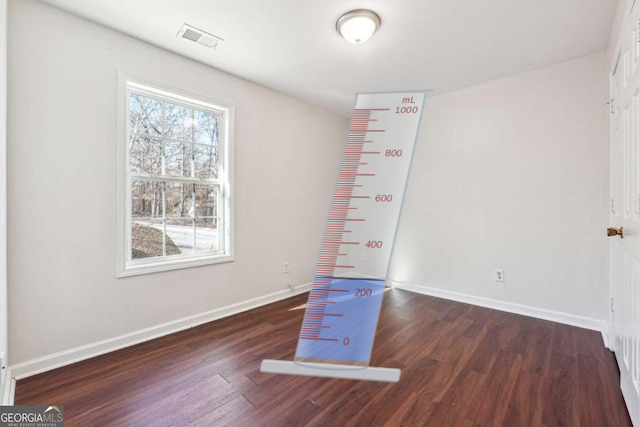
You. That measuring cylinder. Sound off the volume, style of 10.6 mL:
250 mL
